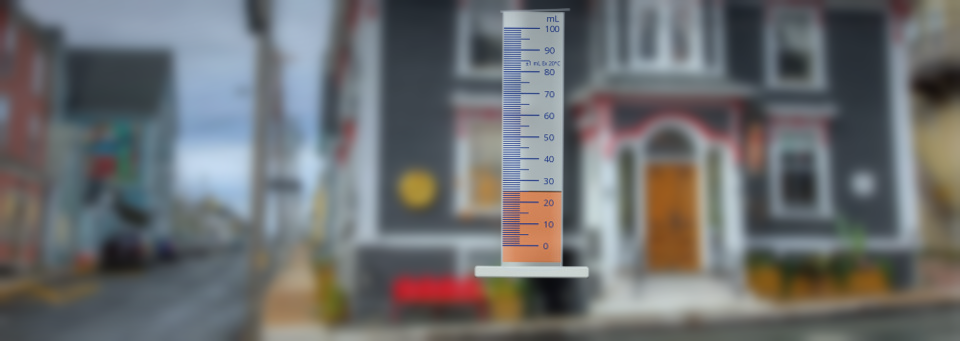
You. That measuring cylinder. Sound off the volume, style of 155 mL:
25 mL
